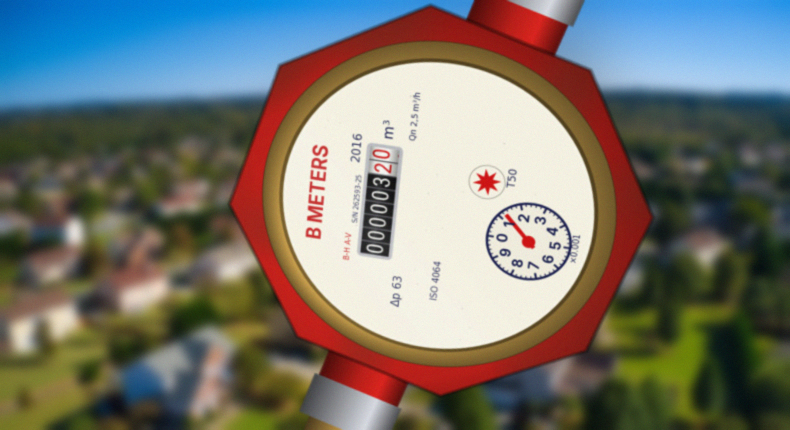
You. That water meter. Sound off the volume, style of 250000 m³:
3.201 m³
